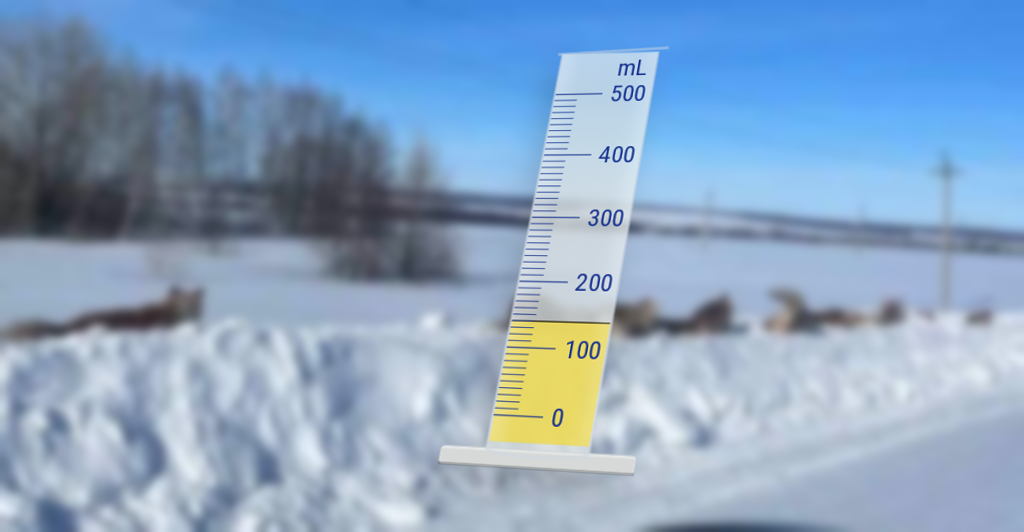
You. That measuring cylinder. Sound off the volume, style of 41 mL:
140 mL
